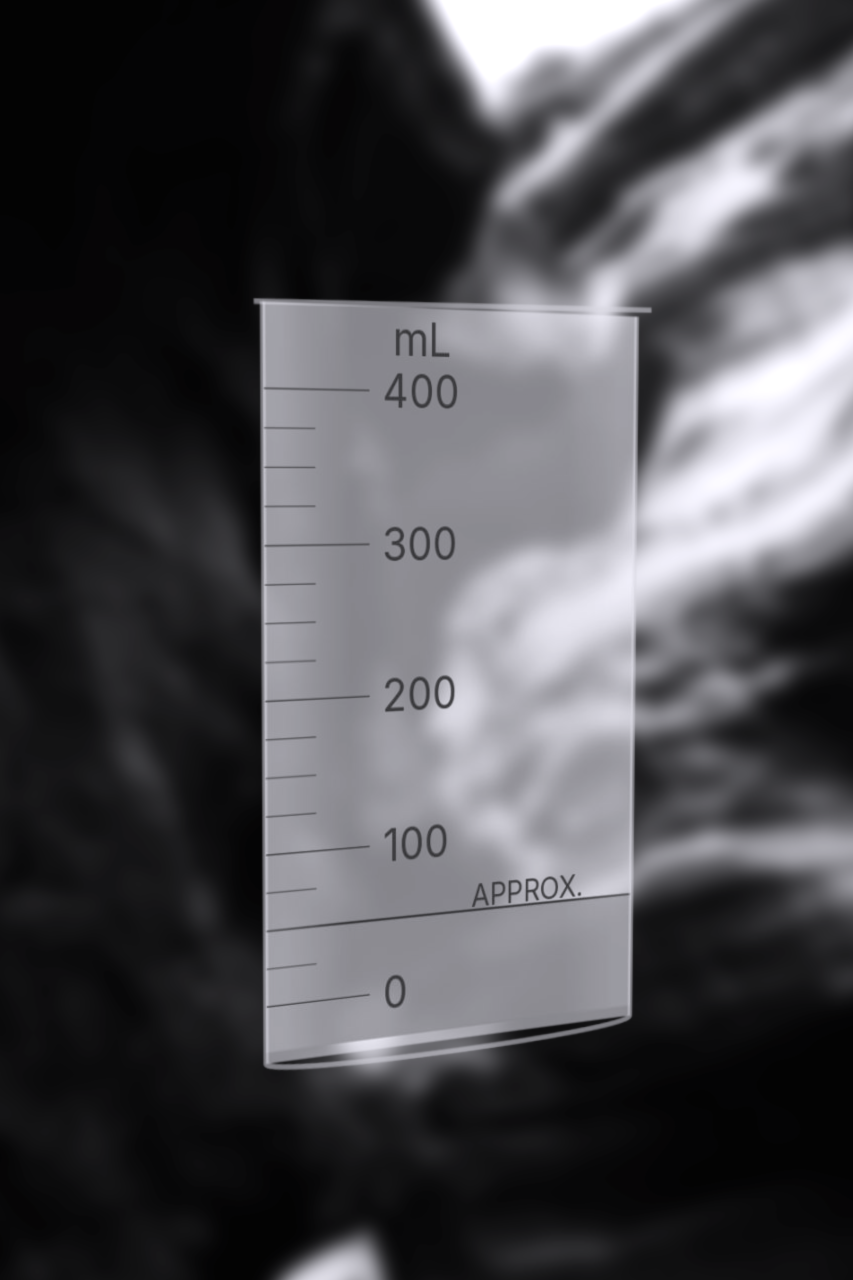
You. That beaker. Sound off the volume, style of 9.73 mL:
50 mL
